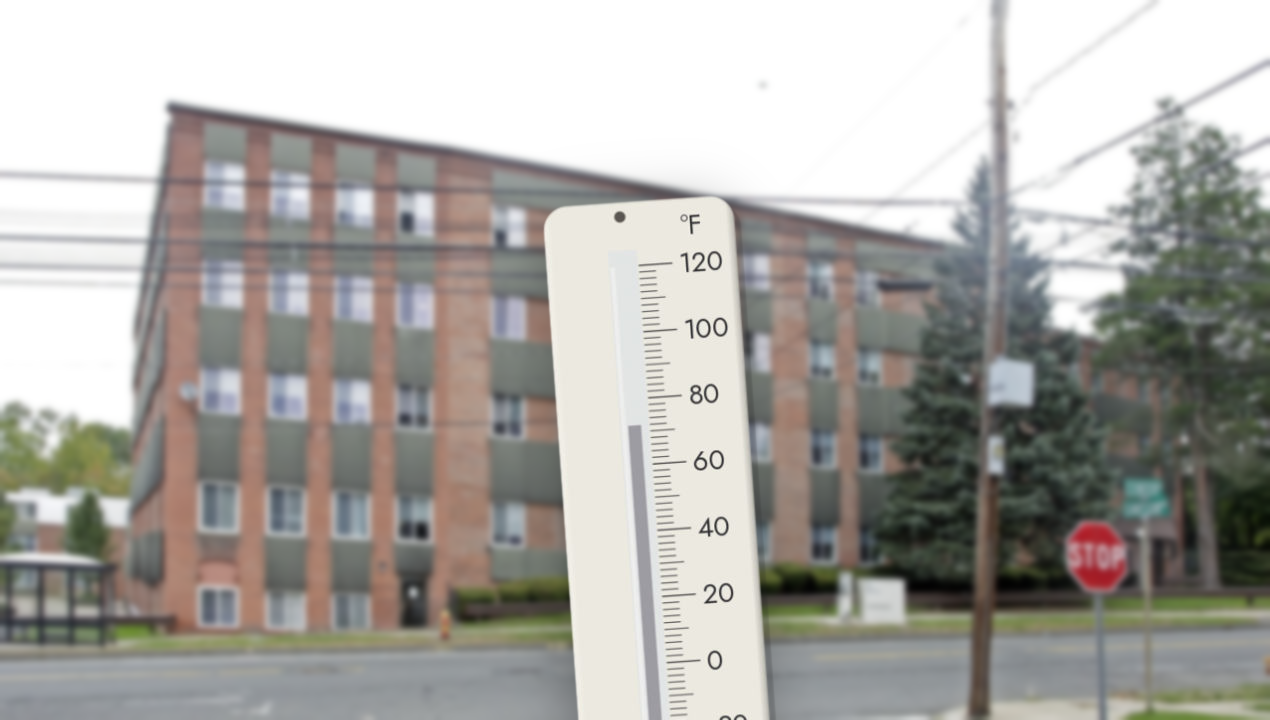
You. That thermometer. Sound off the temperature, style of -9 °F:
72 °F
